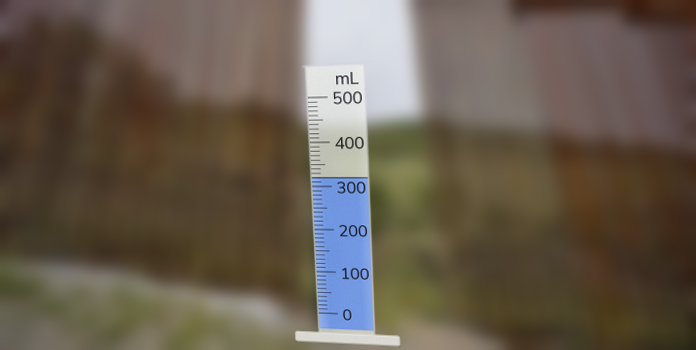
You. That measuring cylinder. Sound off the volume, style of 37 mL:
320 mL
